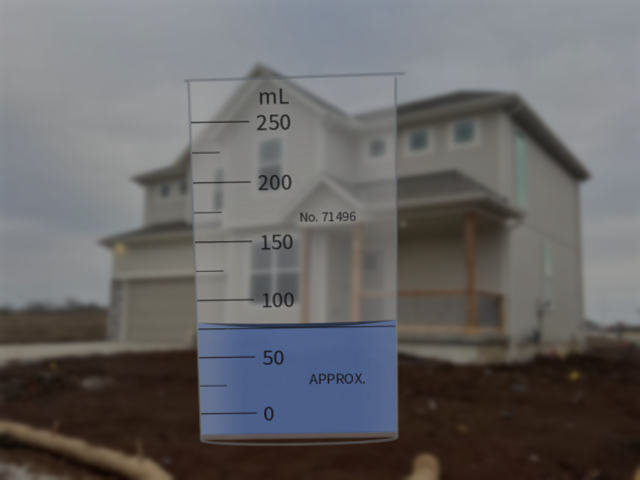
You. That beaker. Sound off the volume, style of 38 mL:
75 mL
